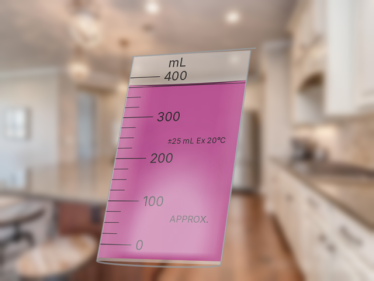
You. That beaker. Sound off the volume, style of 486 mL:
375 mL
